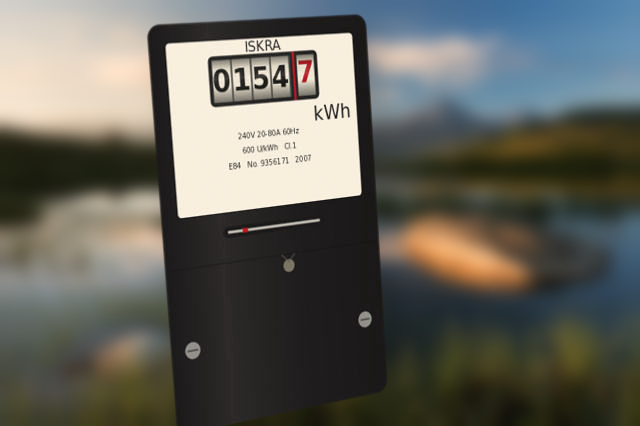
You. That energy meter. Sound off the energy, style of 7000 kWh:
154.7 kWh
